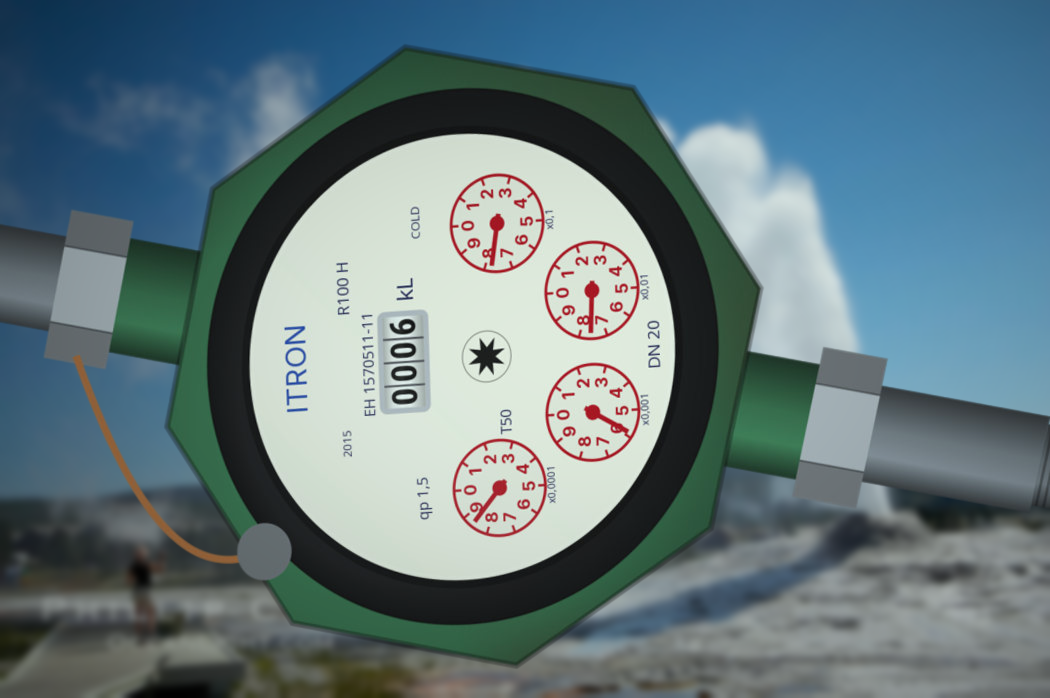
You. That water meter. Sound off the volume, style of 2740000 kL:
6.7758 kL
